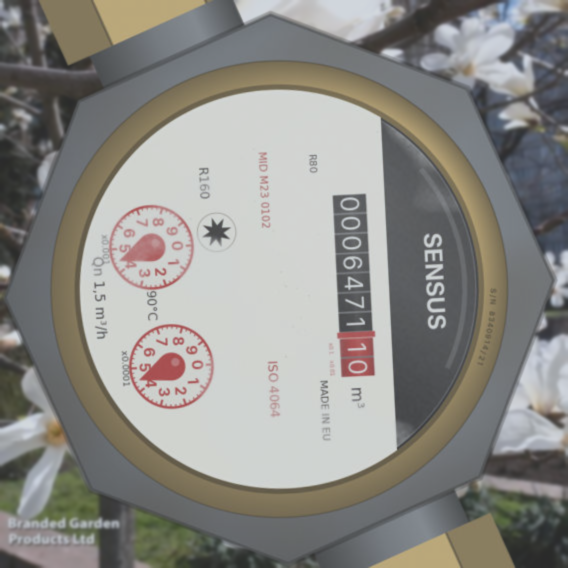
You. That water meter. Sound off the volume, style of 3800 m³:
6471.1044 m³
